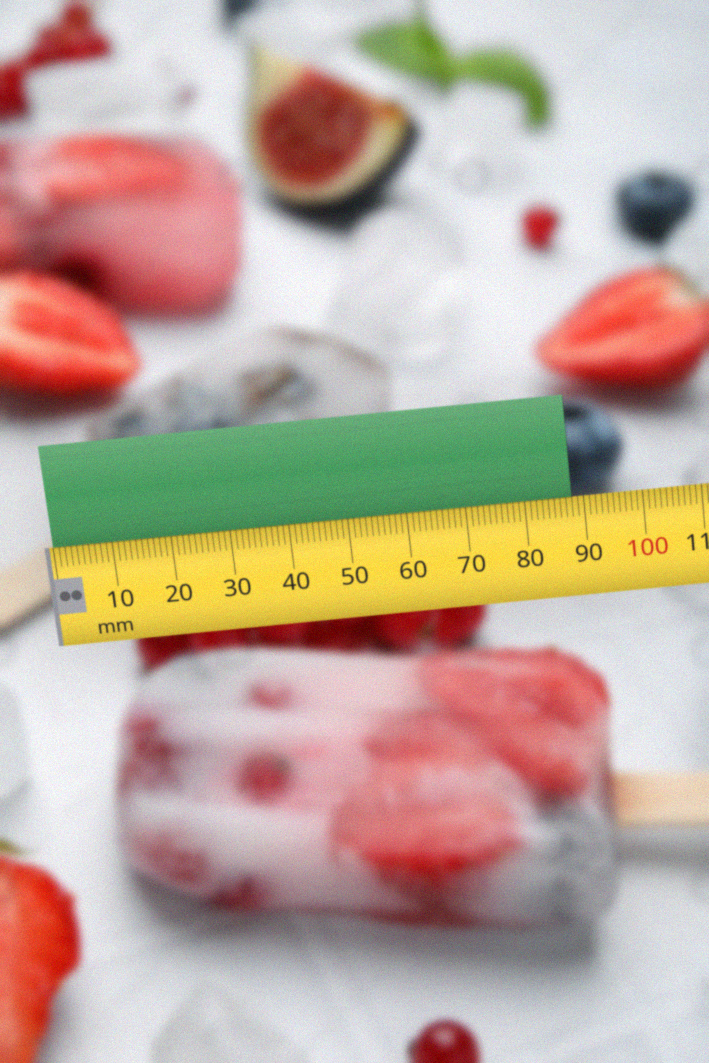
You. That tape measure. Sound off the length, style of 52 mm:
88 mm
